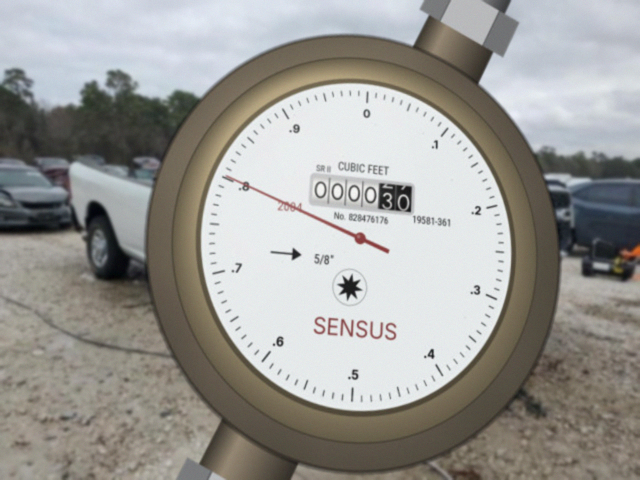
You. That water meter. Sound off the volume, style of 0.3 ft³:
29.80 ft³
